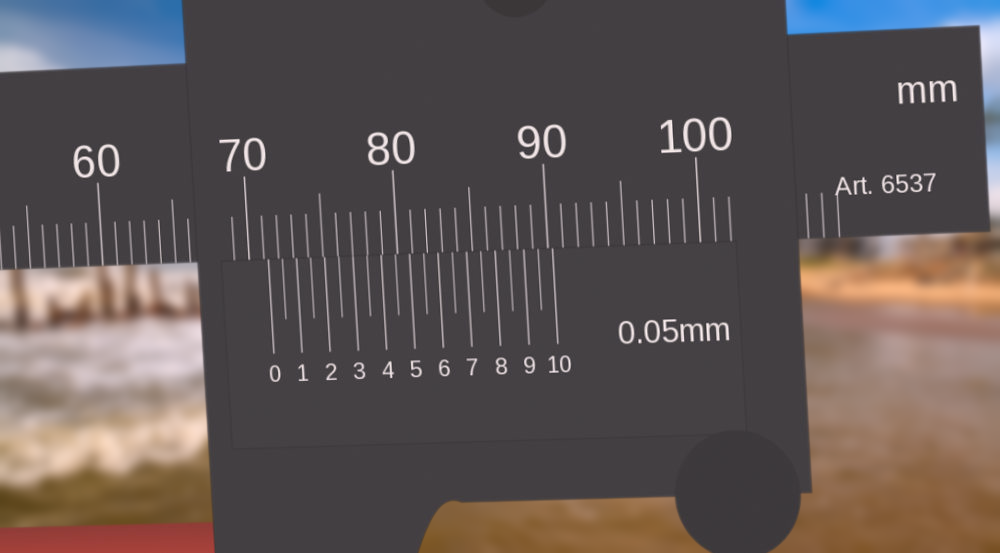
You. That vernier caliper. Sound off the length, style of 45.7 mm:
71.3 mm
